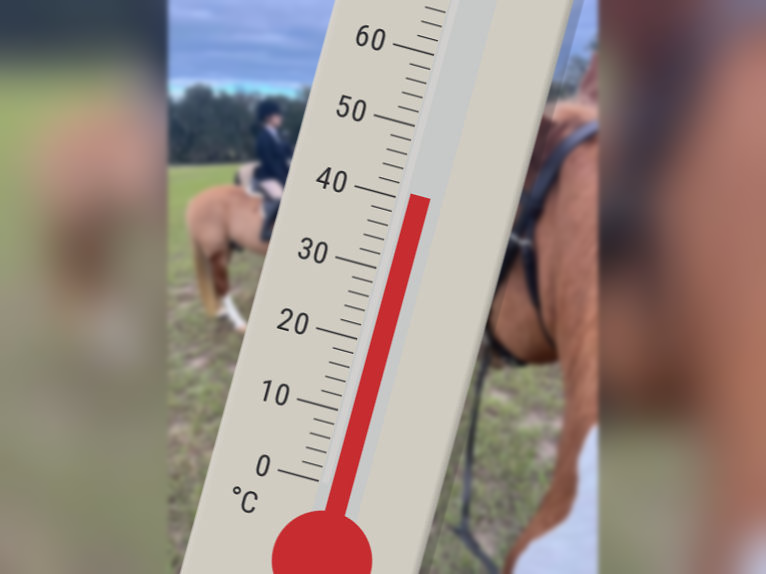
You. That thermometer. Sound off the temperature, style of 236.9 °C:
41 °C
